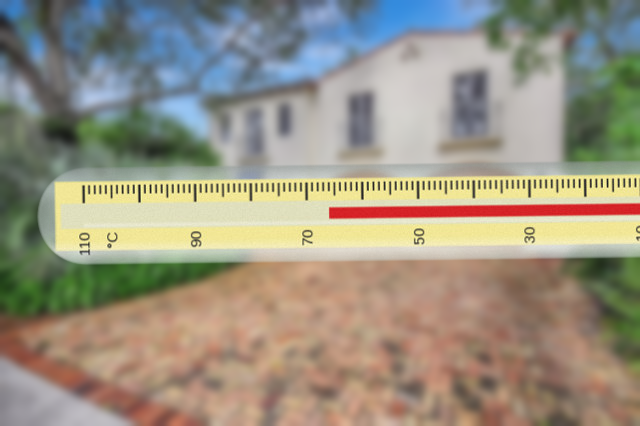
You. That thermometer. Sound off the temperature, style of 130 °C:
66 °C
